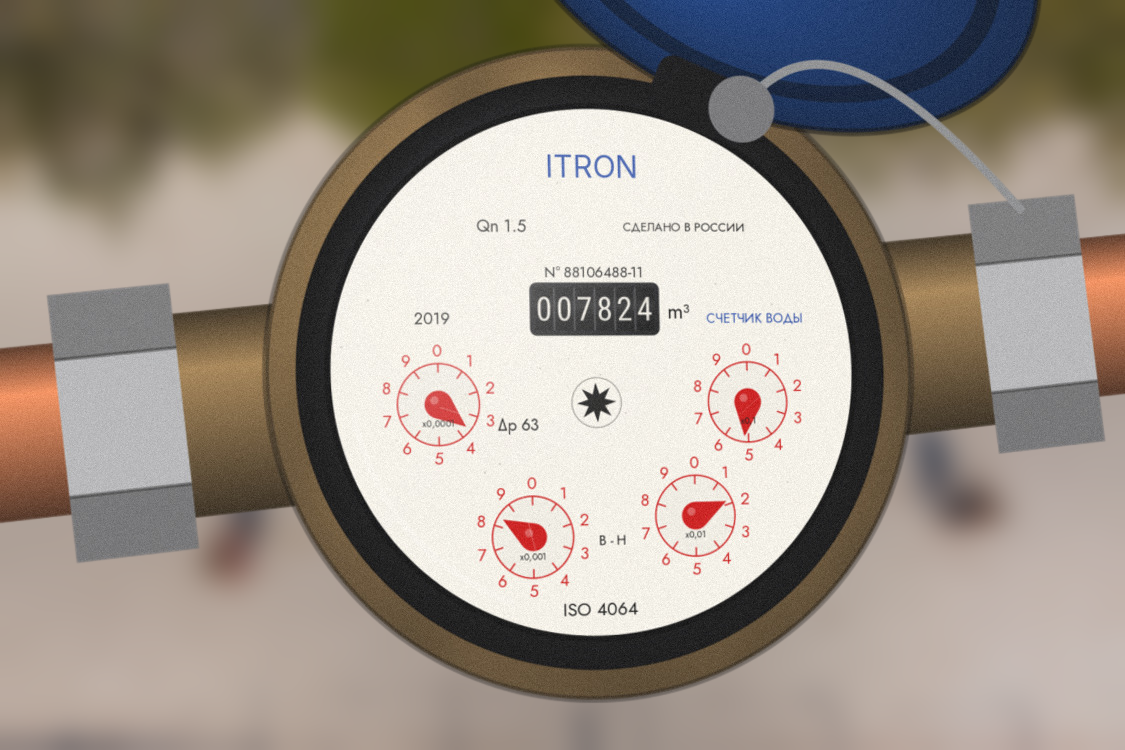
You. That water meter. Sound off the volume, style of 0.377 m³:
7824.5183 m³
